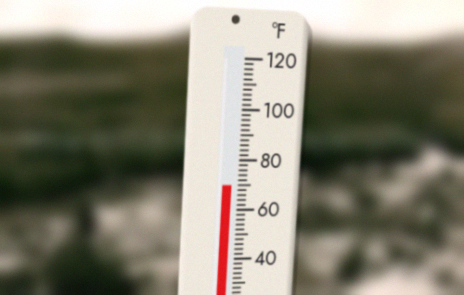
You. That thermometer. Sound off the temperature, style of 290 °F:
70 °F
